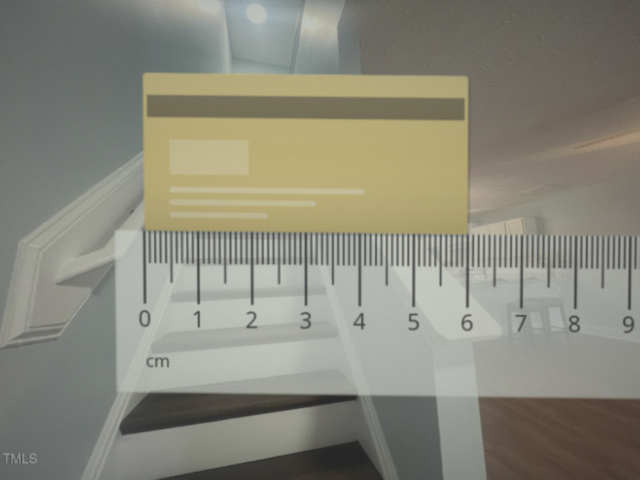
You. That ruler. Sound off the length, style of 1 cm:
6 cm
